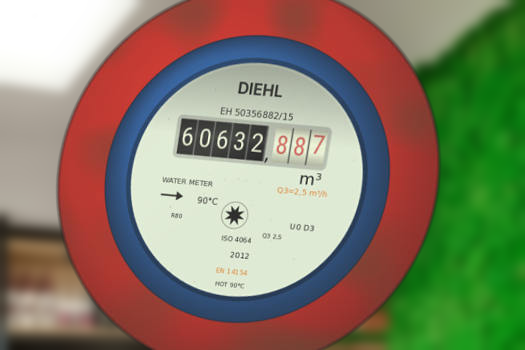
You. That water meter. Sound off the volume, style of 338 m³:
60632.887 m³
